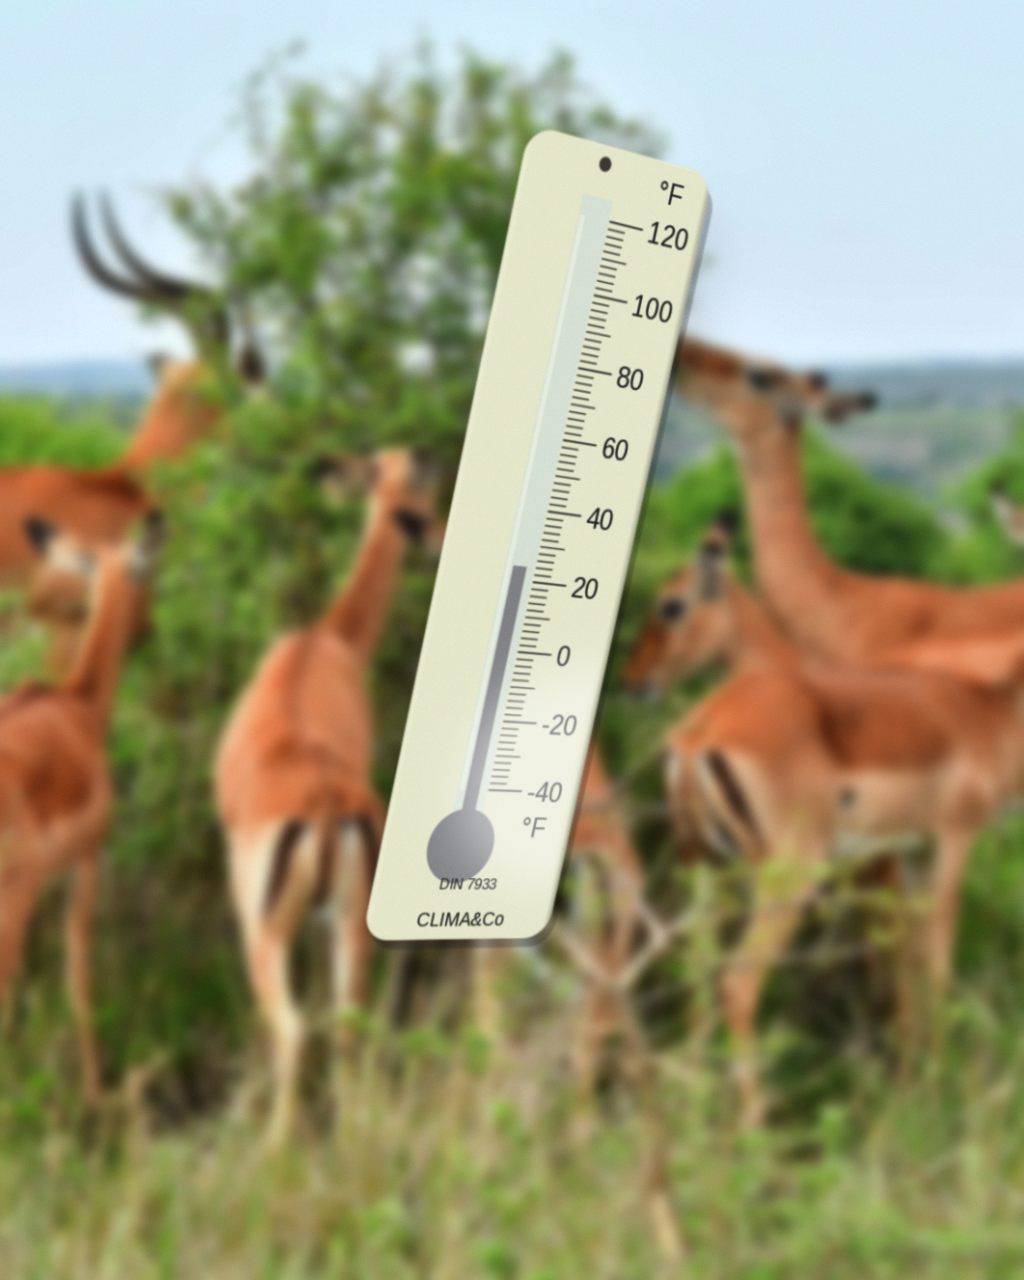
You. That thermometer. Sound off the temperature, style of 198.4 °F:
24 °F
